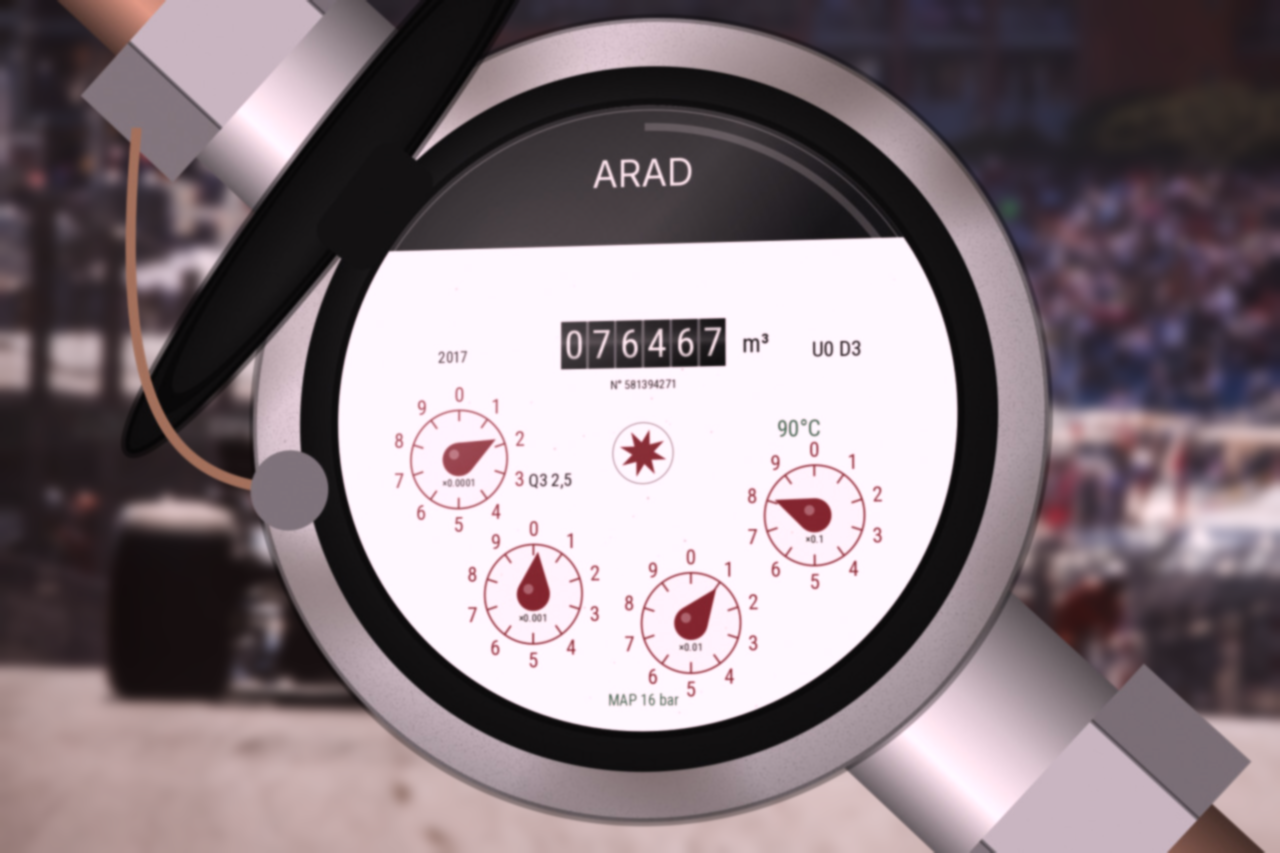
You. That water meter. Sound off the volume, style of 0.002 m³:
76467.8101 m³
